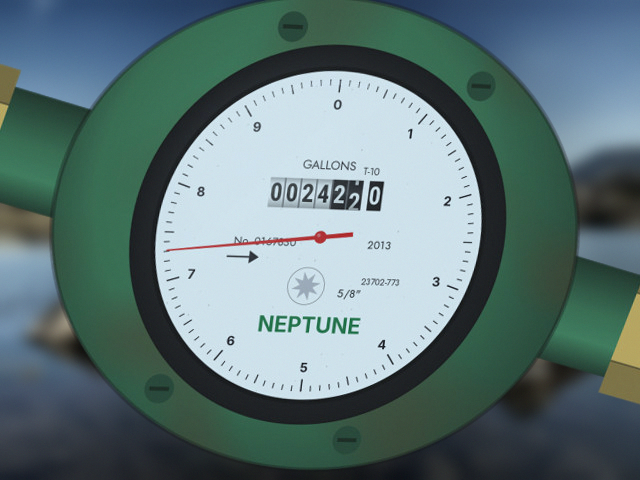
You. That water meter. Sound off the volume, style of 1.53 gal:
24217.3 gal
